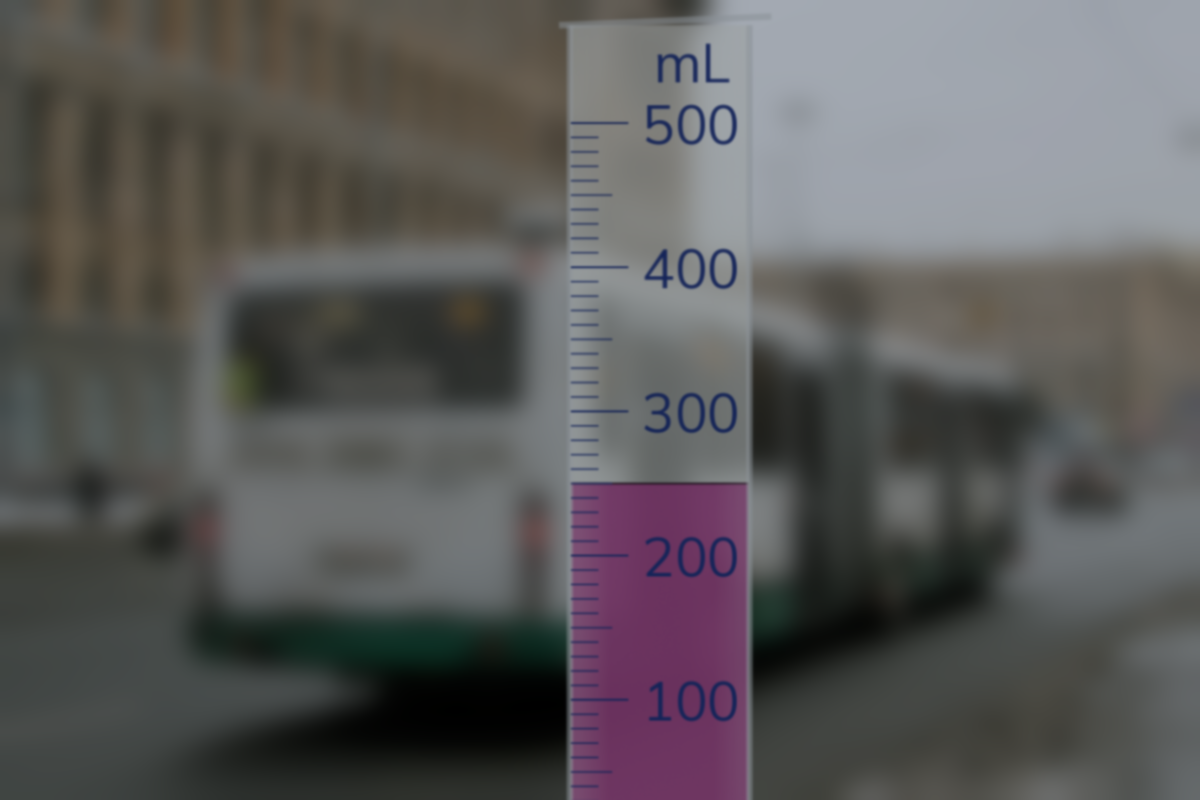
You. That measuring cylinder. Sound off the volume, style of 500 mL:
250 mL
